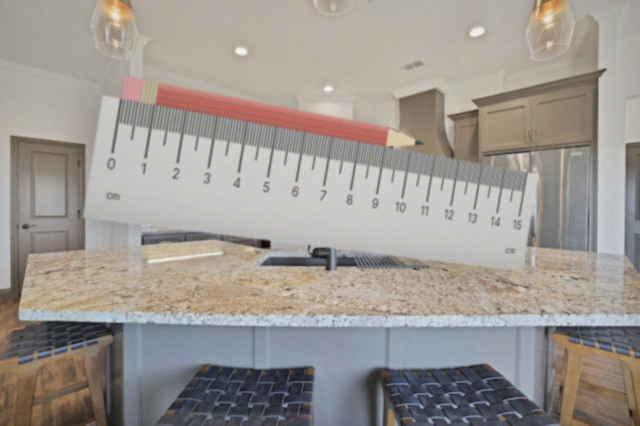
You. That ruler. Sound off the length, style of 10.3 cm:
10.5 cm
